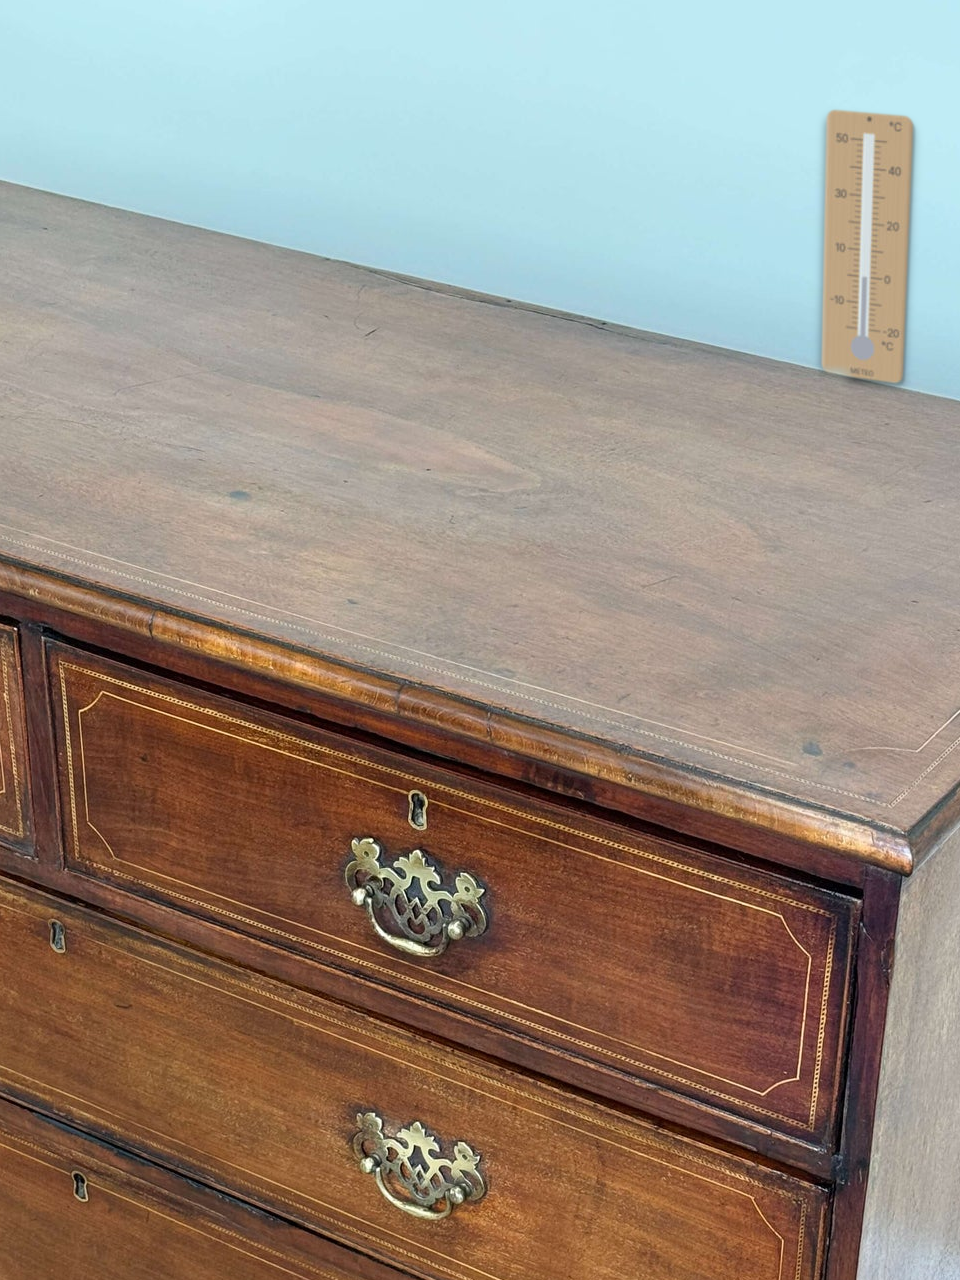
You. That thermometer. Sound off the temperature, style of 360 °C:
0 °C
